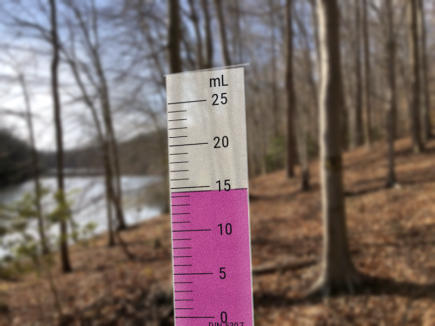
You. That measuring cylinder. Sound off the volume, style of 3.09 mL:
14.5 mL
